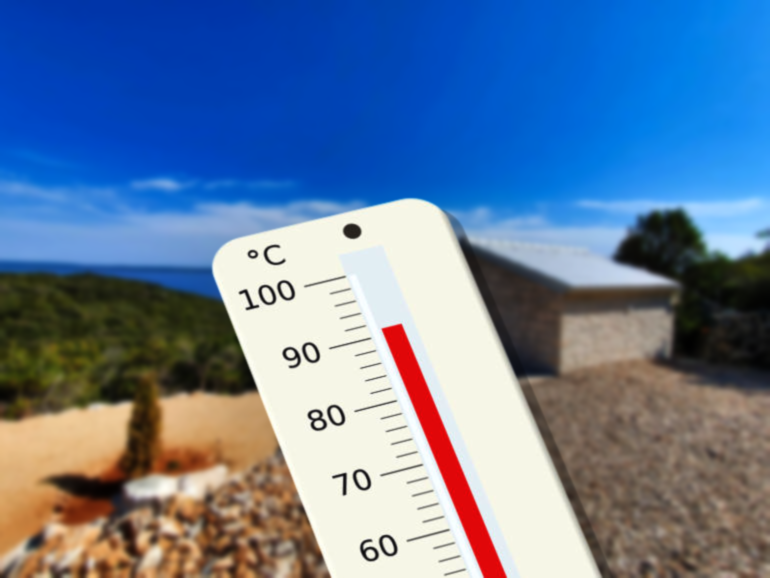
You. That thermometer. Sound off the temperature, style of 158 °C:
91 °C
